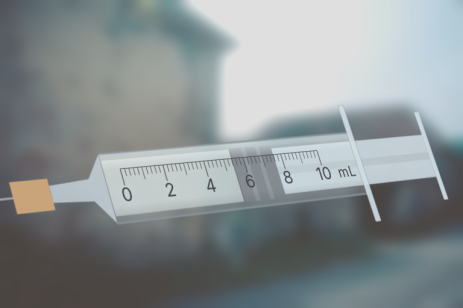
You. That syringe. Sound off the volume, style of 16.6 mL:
5.4 mL
